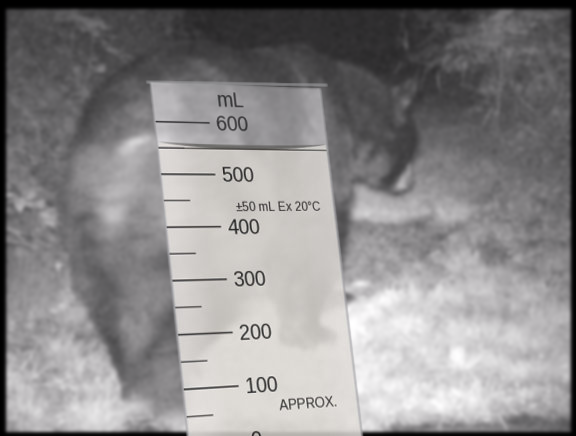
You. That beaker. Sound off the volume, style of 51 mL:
550 mL
